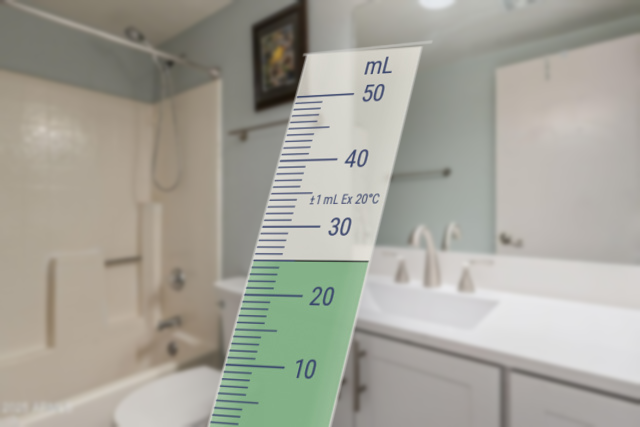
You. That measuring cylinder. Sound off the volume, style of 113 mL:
25 mL
